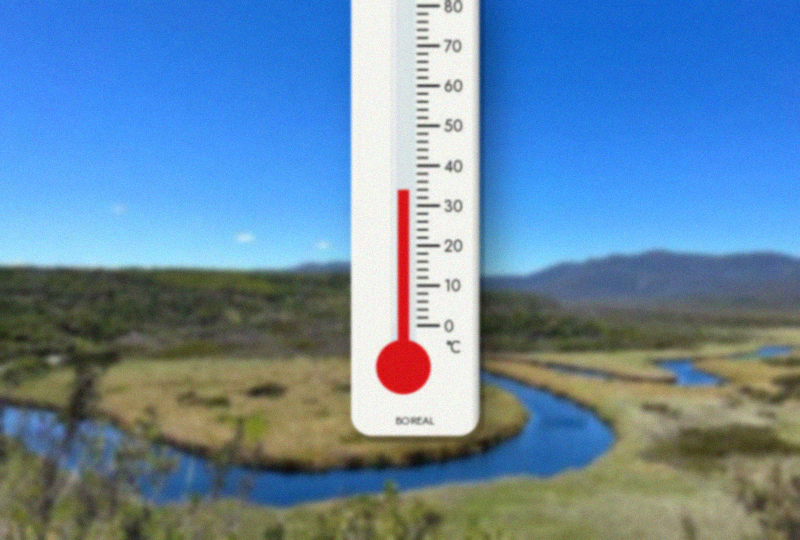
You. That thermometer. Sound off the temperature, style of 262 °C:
34 °C
